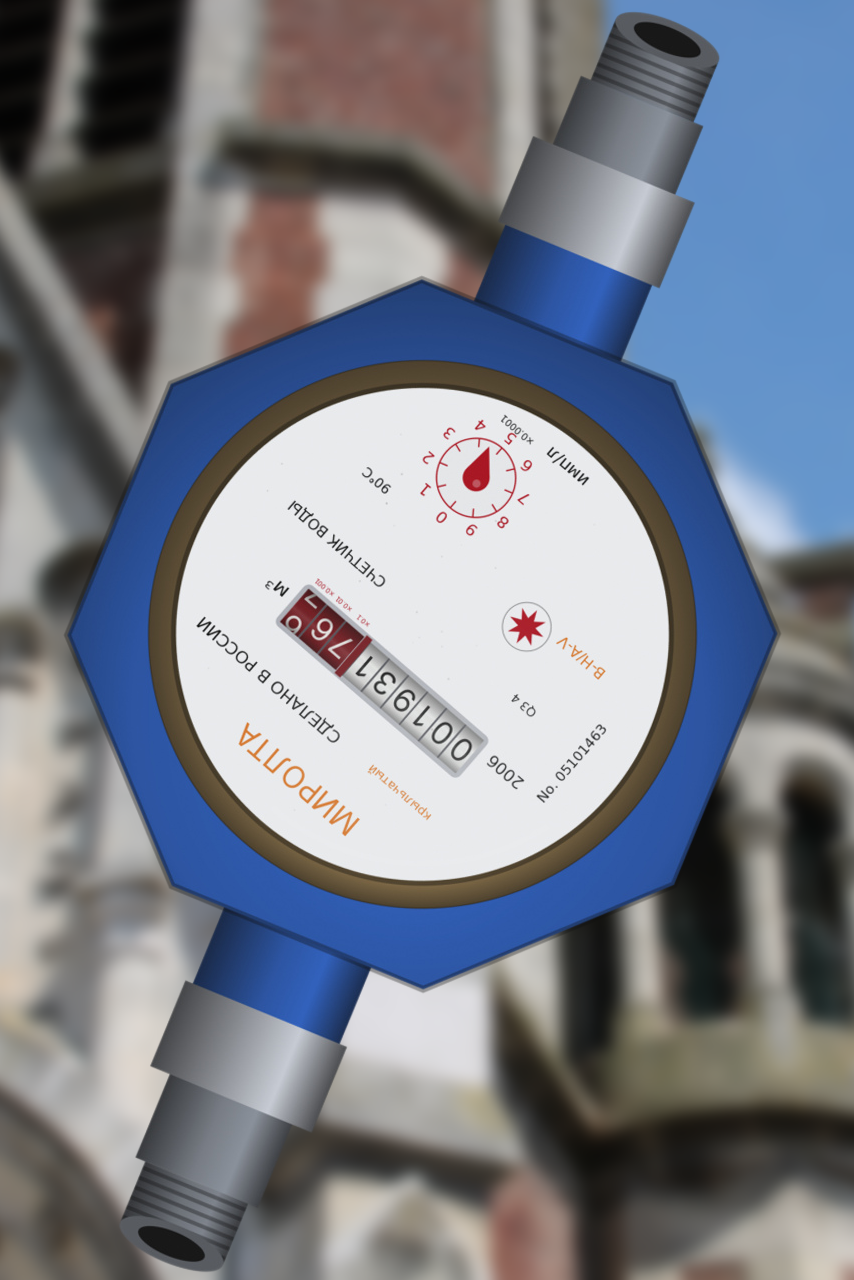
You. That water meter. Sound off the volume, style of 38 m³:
1931.7664 m³
